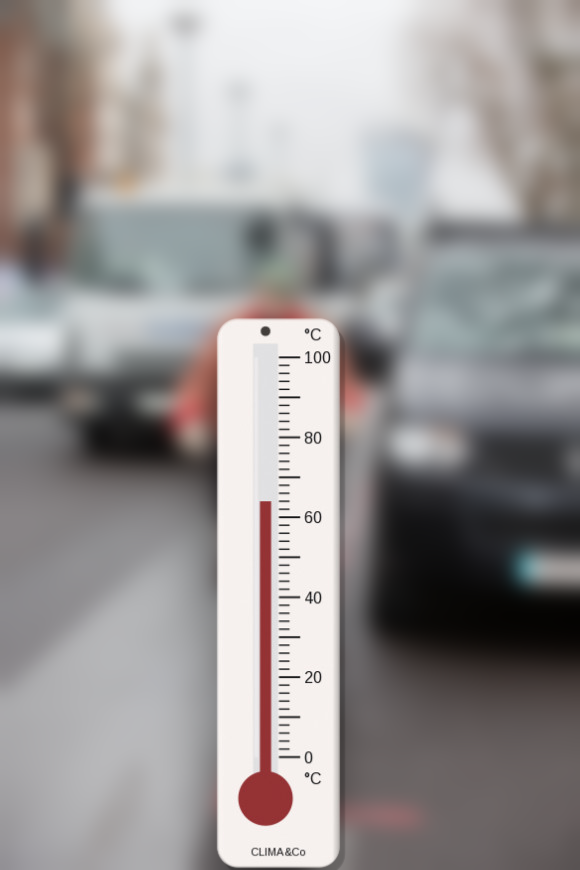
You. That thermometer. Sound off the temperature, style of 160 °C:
64 °C
